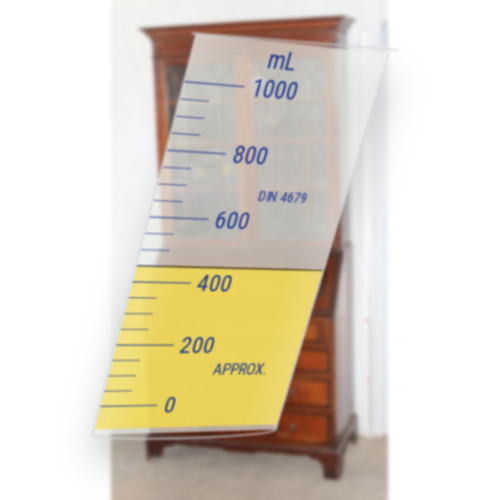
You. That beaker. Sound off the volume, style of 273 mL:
450 mL
